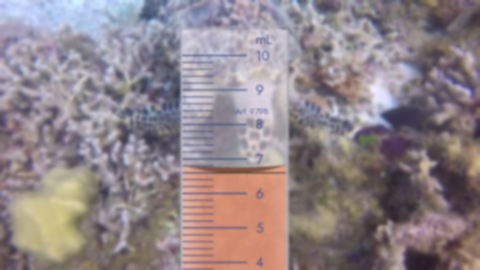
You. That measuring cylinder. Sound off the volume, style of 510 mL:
6.6 mL
